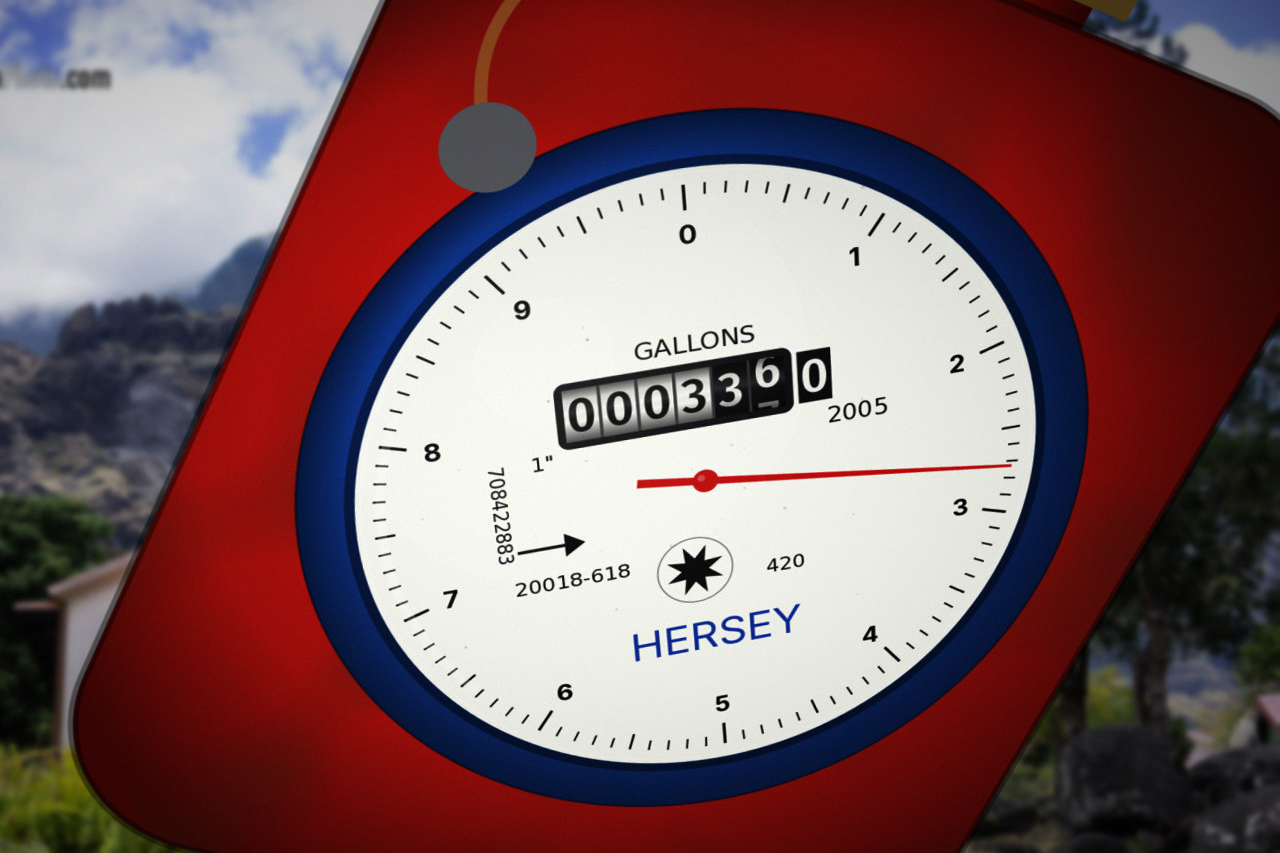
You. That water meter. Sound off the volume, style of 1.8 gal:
3362.7 gal
